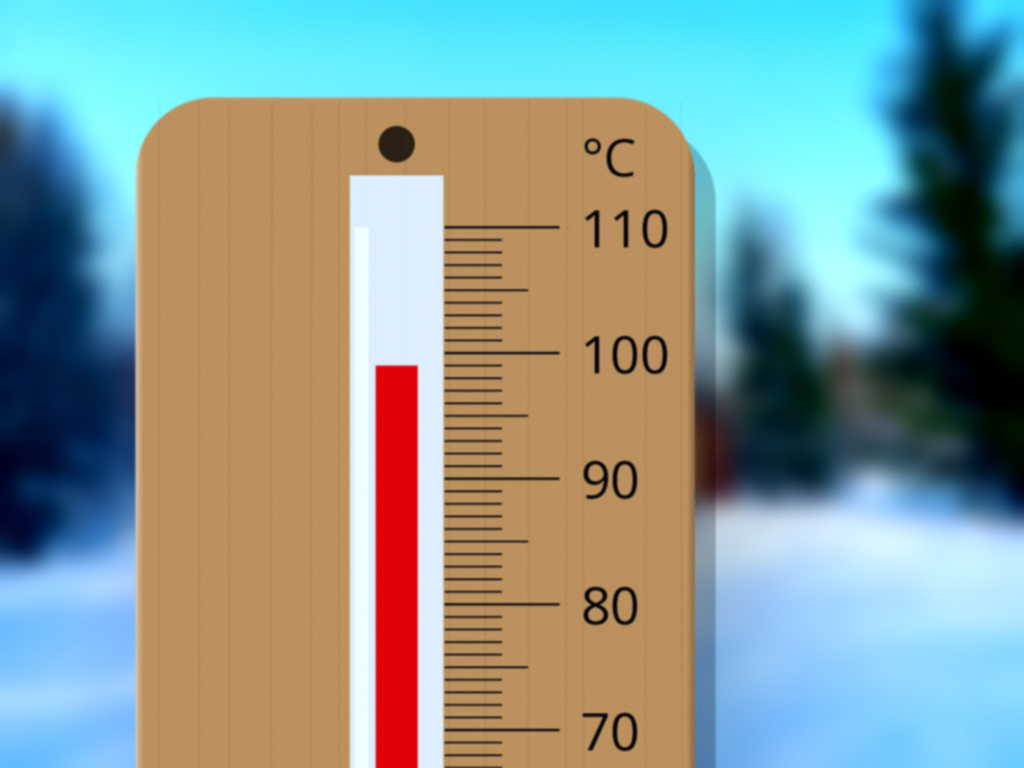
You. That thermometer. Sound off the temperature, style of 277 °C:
99 °C
